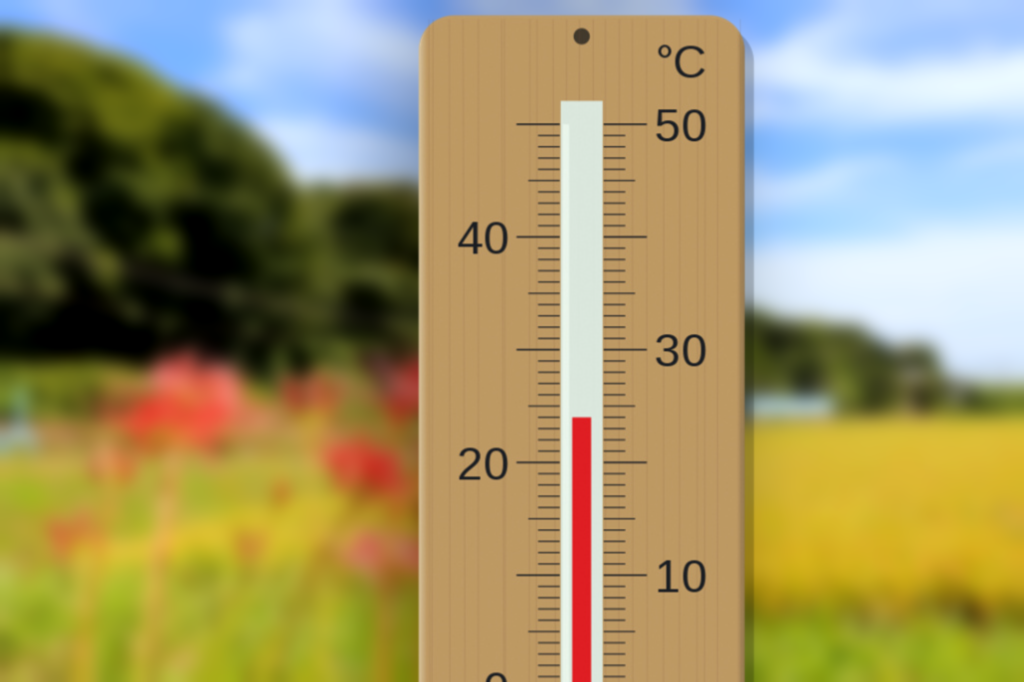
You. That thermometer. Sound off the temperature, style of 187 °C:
24 °C
